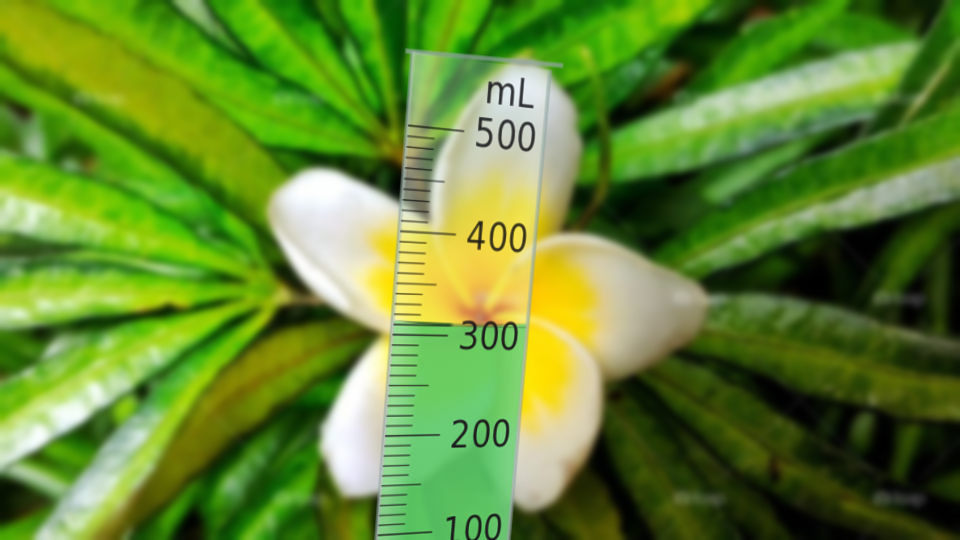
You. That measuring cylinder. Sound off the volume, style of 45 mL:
310 mL
